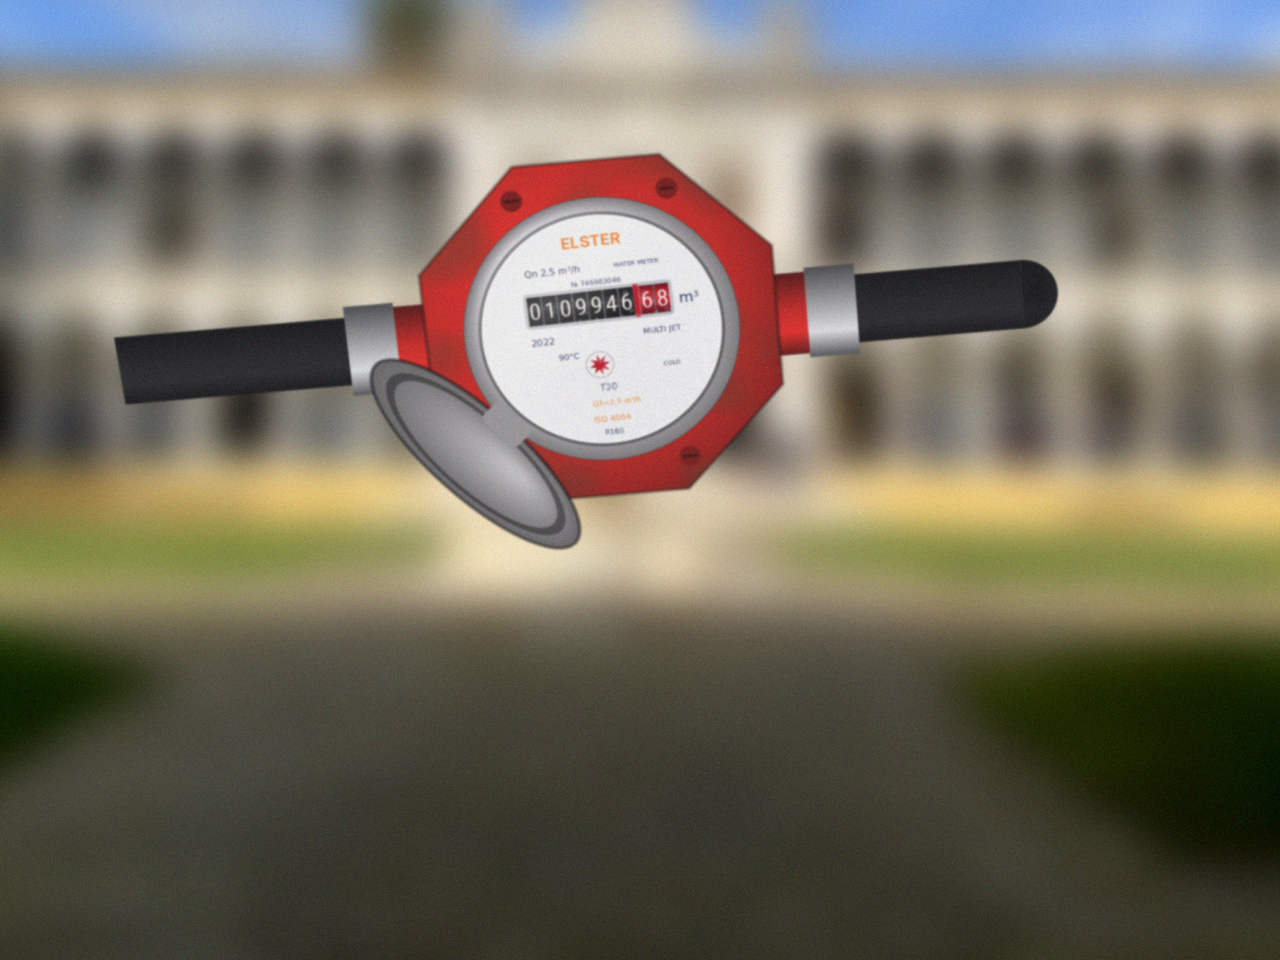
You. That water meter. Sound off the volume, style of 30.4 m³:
109946.68 m³
